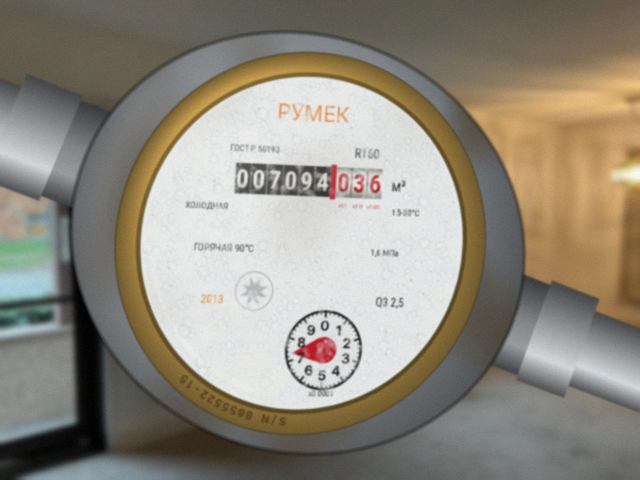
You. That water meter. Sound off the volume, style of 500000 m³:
7094.0367 m³
